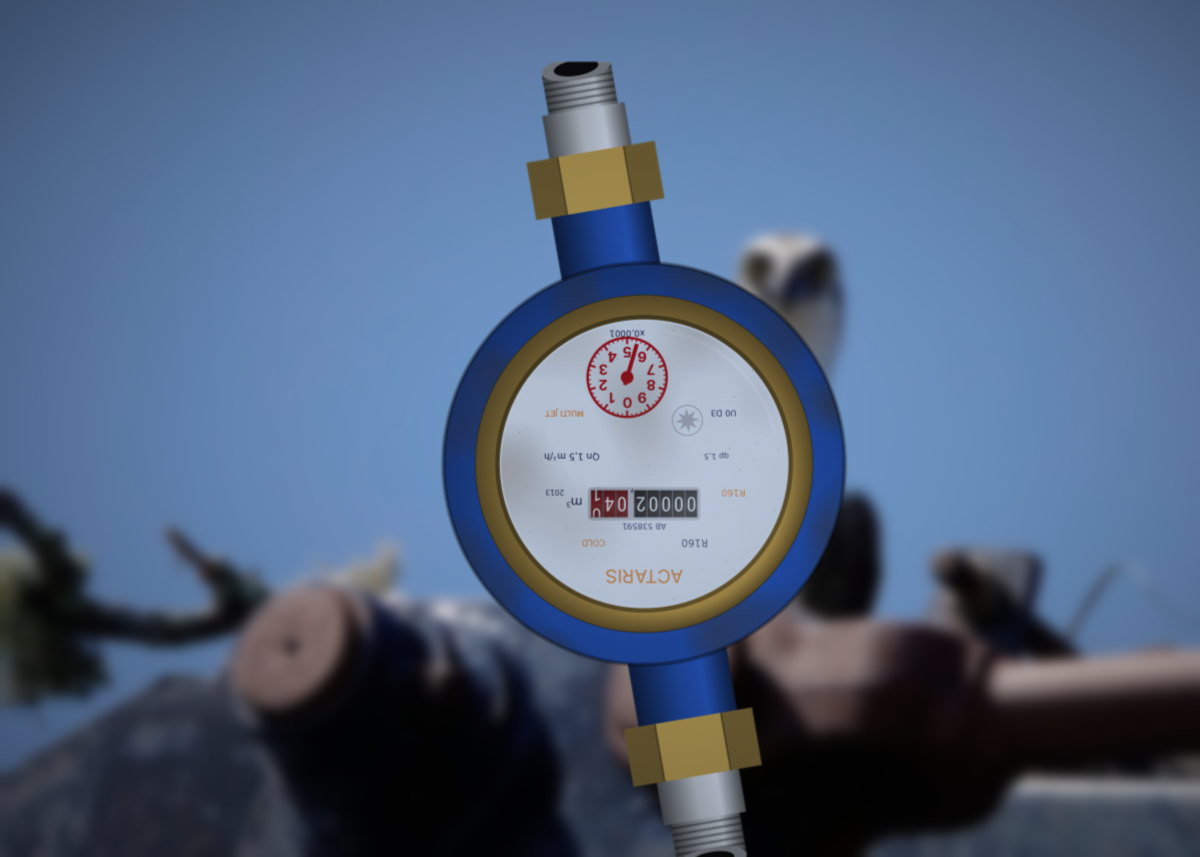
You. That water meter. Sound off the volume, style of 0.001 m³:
2.0405 m³
